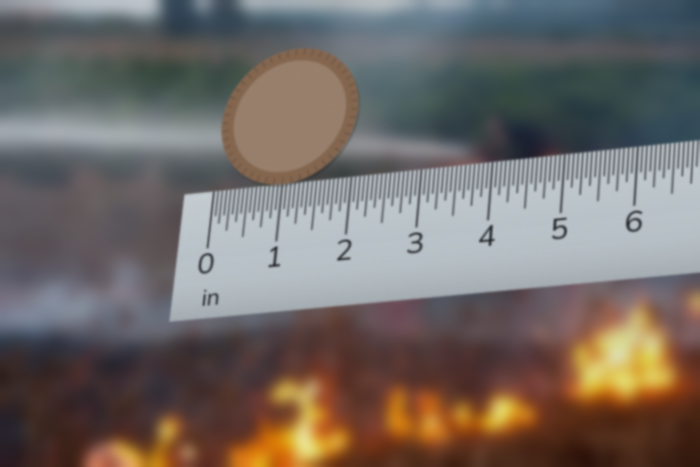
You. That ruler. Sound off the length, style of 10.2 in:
2 in
